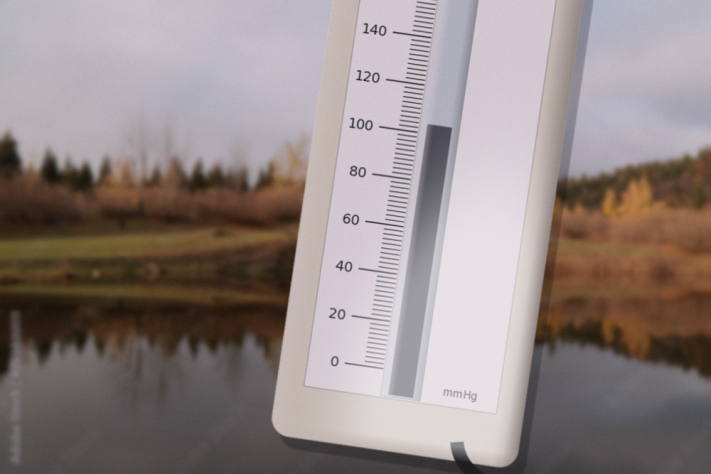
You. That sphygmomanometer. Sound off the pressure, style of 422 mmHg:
104 mmHg
